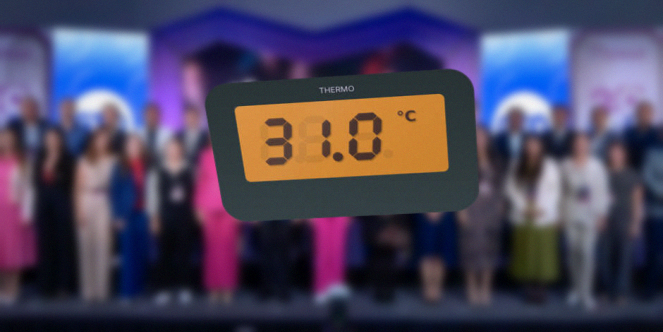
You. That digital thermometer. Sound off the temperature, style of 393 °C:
31.0 °C
